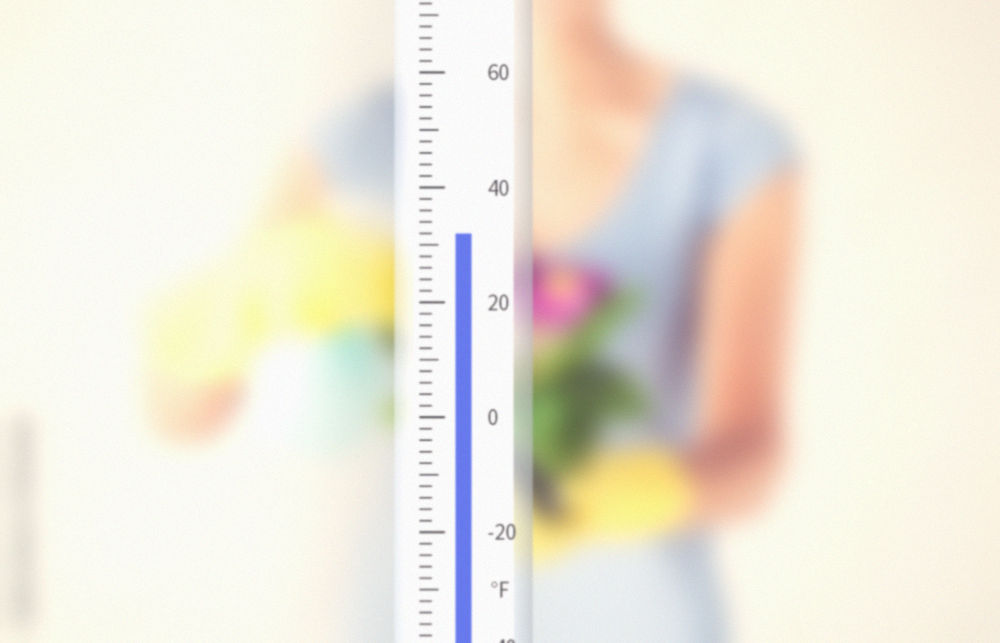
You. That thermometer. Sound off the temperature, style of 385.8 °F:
32 °F
